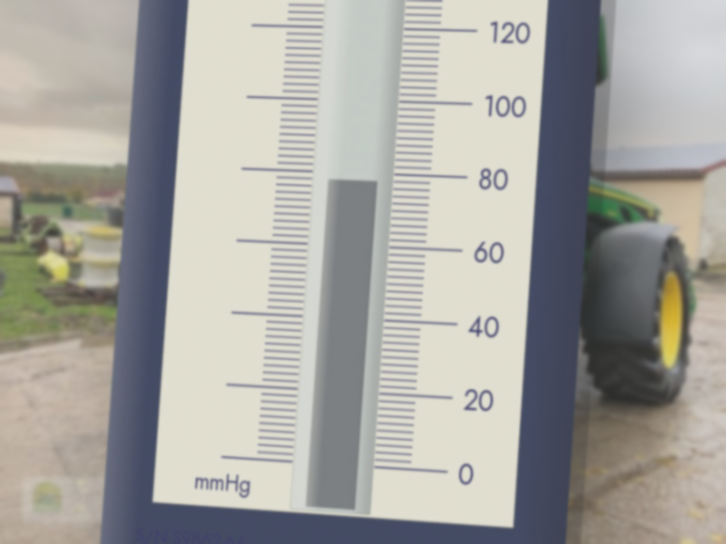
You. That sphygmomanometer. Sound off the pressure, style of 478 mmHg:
78 mmHg
